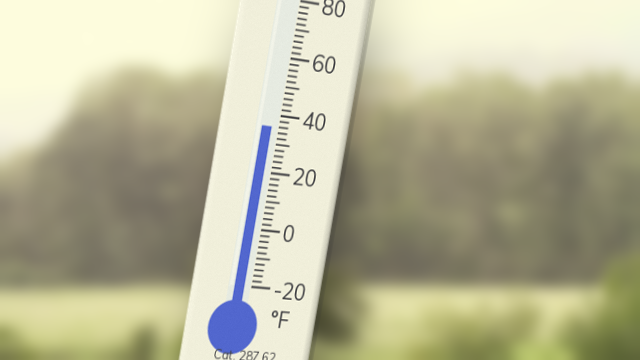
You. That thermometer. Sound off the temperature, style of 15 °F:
36 °F
